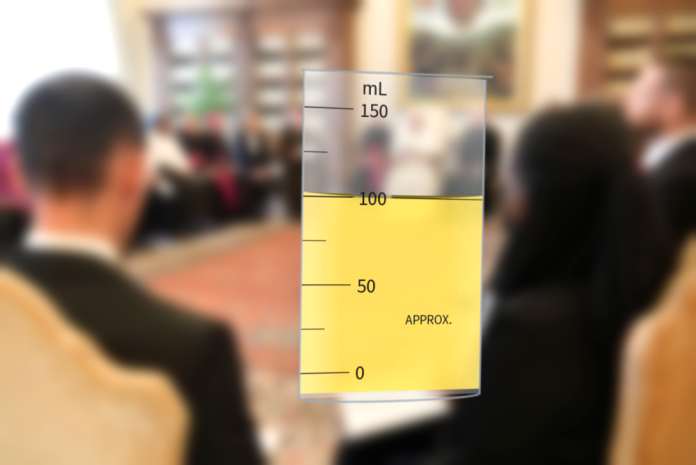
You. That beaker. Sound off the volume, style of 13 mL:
100 mL
